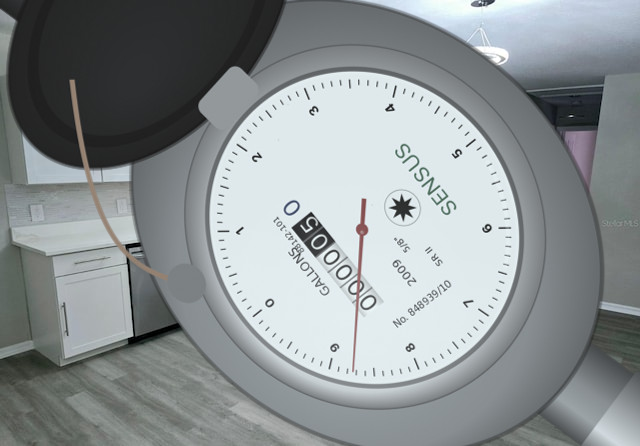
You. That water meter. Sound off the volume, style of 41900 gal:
48.7 gal
